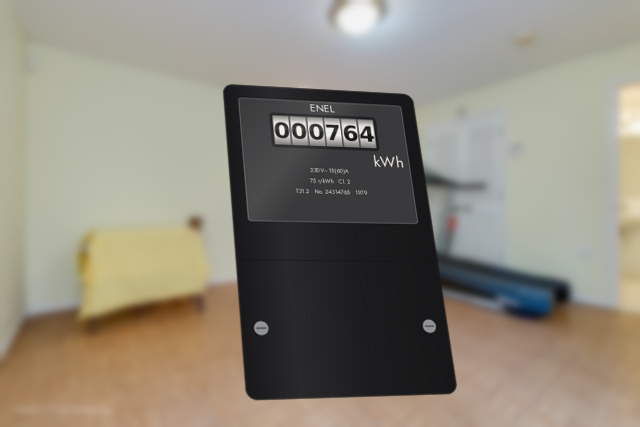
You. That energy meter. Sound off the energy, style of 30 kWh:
764 kWh
